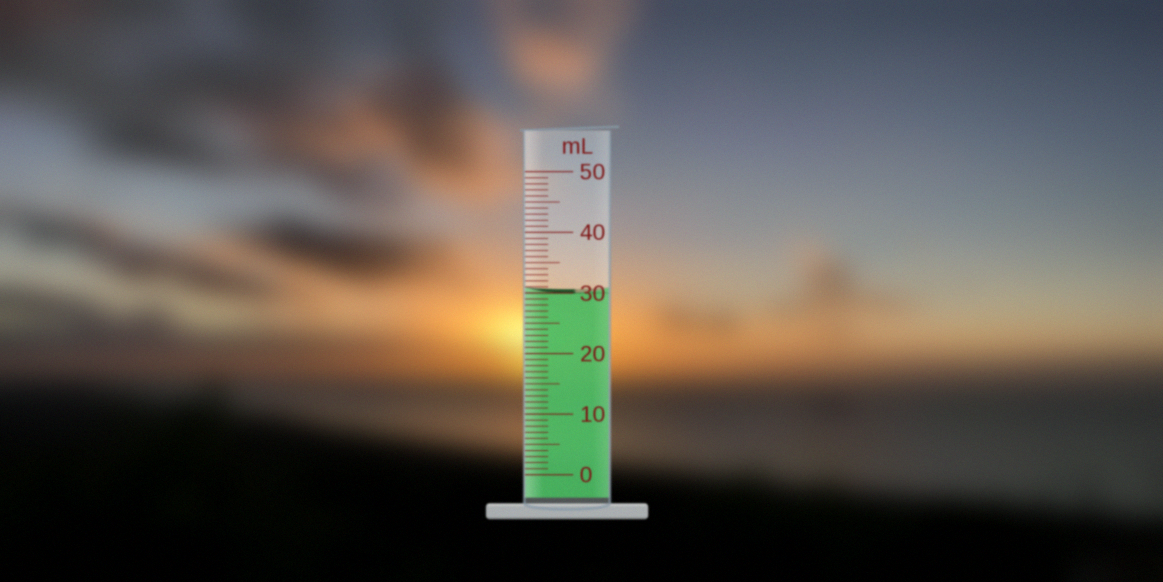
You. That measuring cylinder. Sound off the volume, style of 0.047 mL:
30 mL
